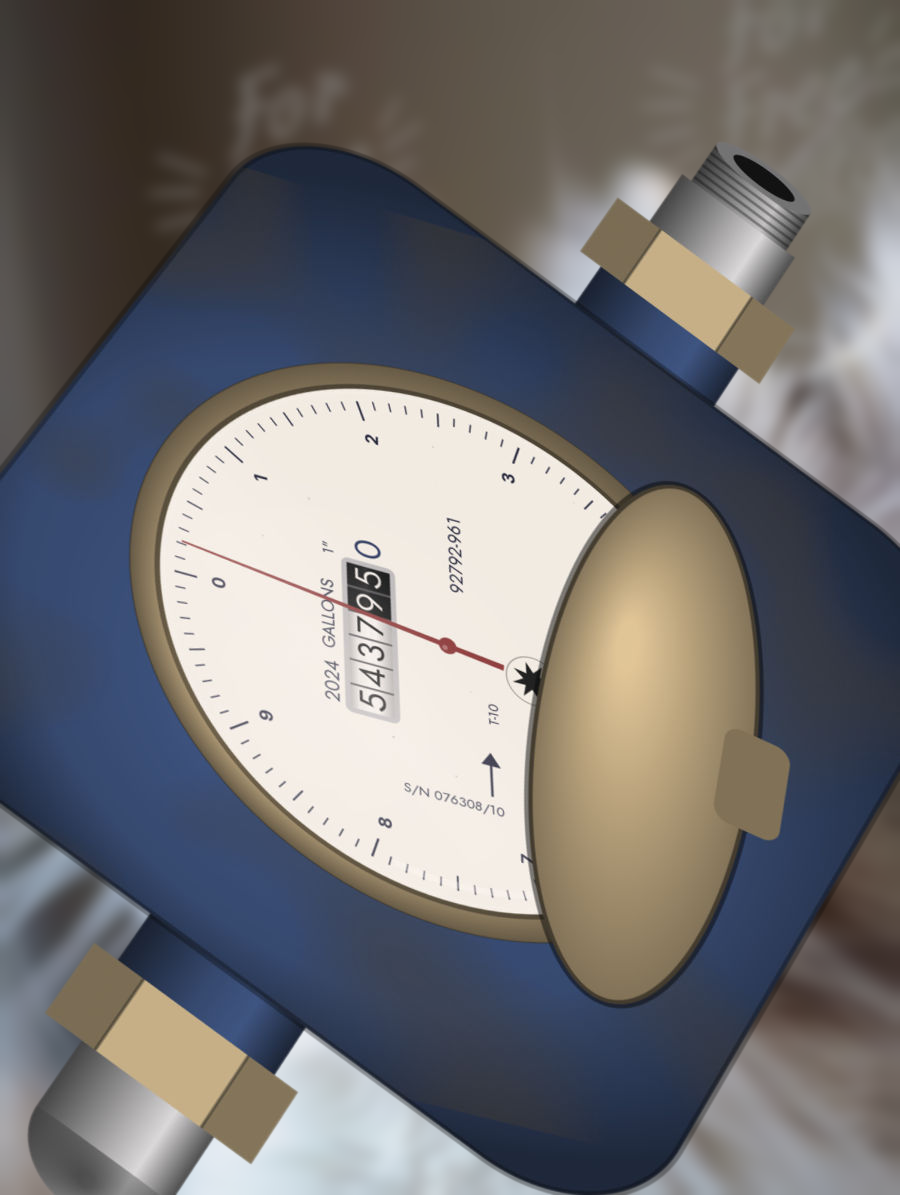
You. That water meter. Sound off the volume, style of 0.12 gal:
5437950.2 gal
